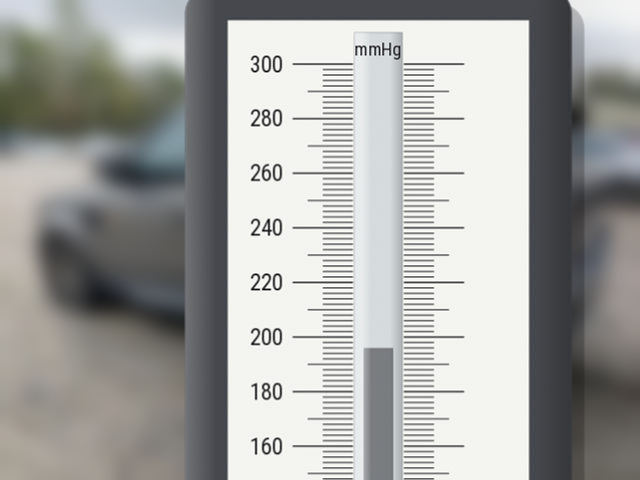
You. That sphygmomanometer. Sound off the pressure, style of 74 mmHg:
196 mmHg
